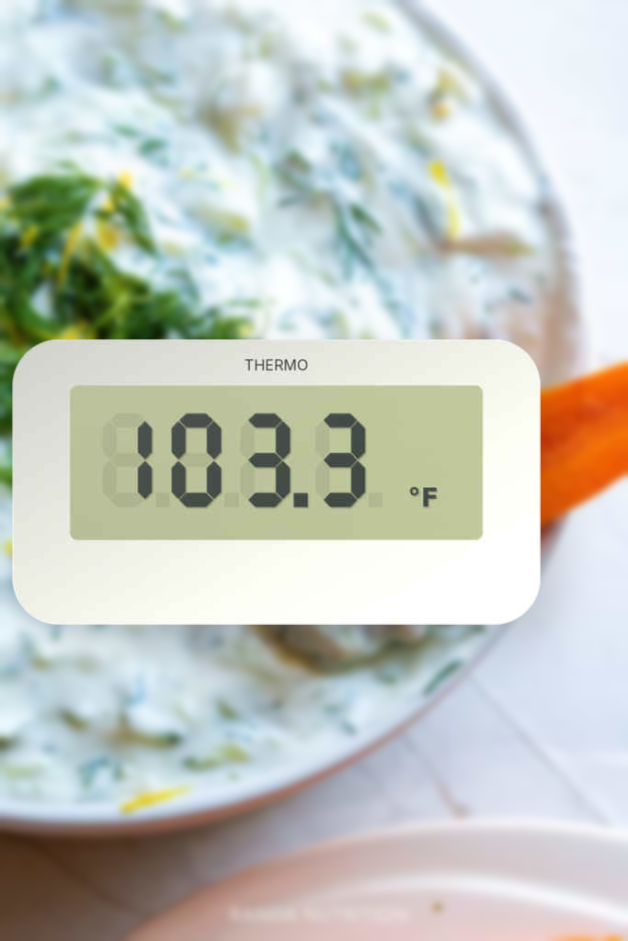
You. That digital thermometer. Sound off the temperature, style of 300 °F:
103.3 °F
